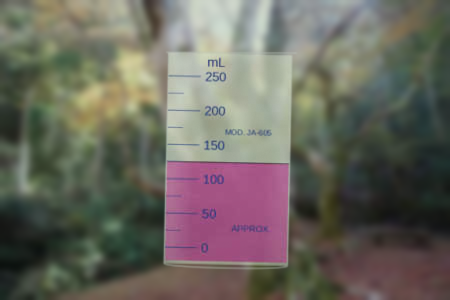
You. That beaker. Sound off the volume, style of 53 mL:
125 mL
